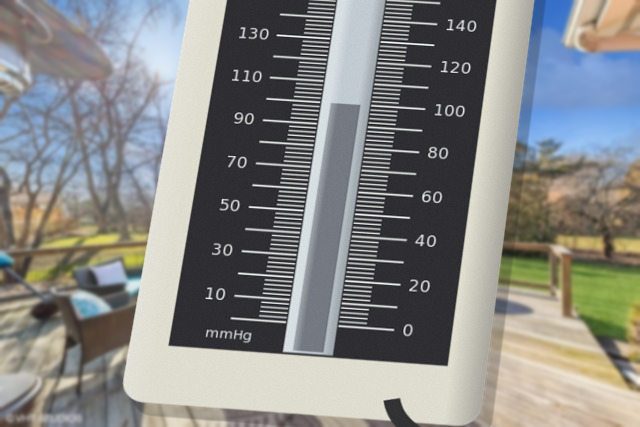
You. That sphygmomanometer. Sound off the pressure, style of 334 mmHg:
100 mmHg
